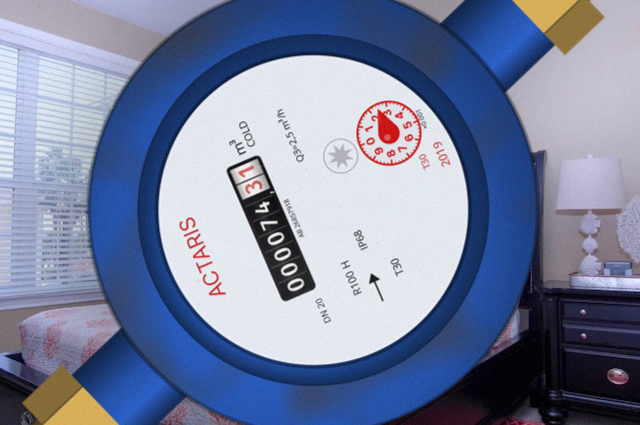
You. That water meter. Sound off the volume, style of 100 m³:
74.312 m³
